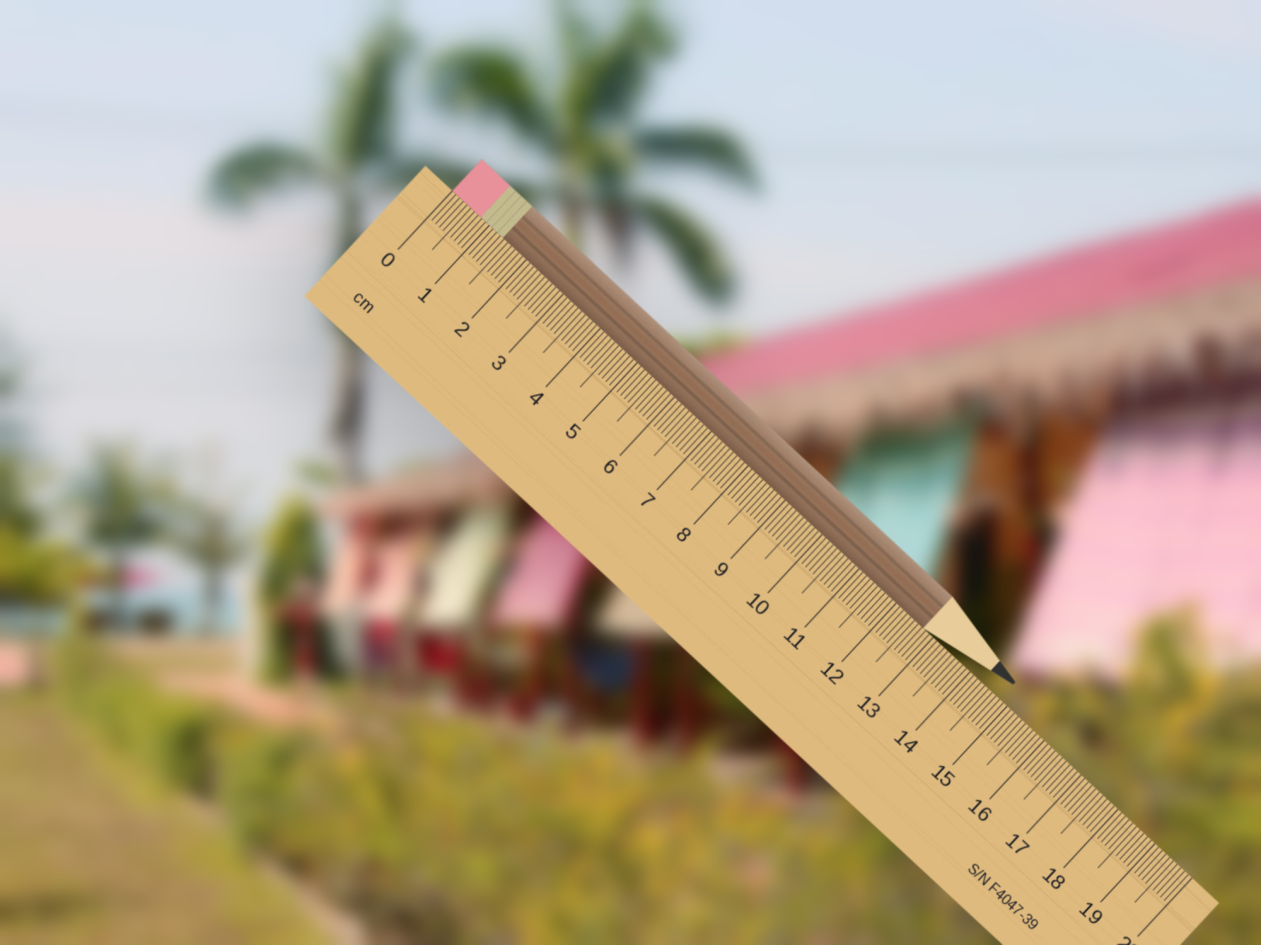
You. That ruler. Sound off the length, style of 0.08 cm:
14.8 cm
